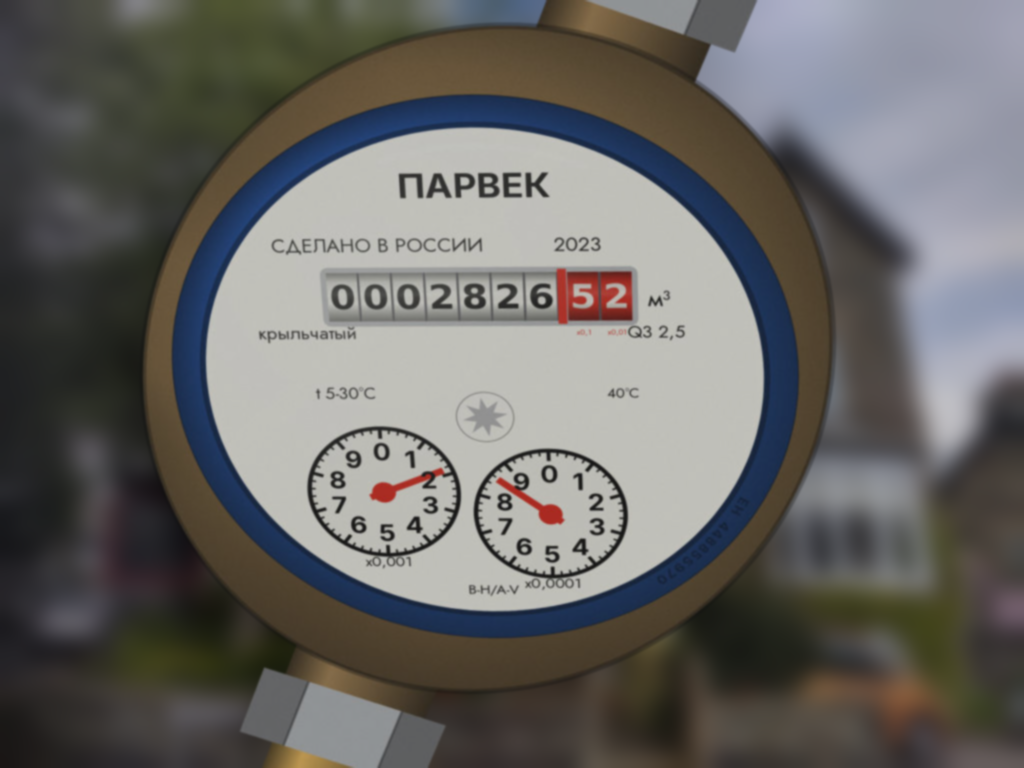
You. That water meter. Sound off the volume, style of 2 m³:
2826.5218 m³
